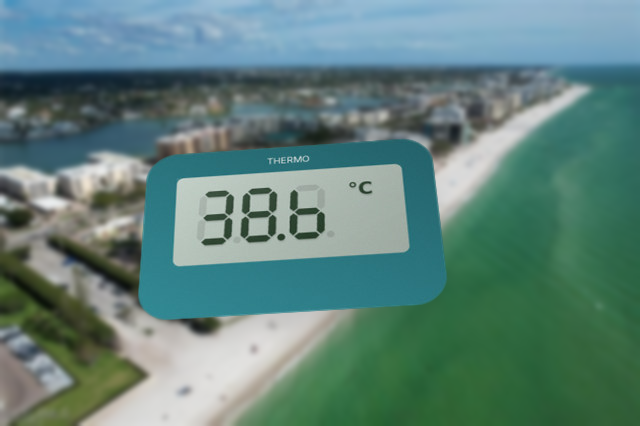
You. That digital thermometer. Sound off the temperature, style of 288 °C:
38.6 °C
